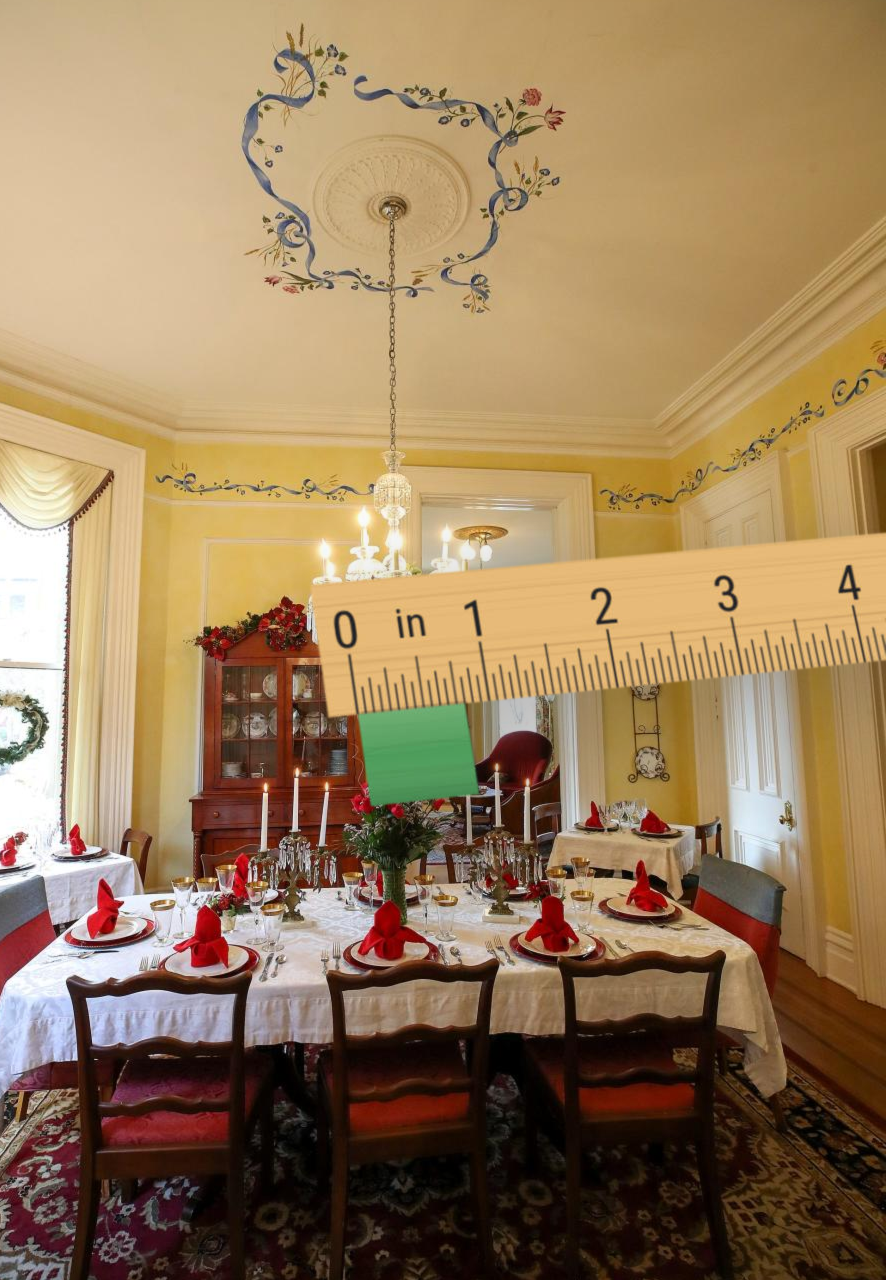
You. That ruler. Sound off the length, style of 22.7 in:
0.8125 in
